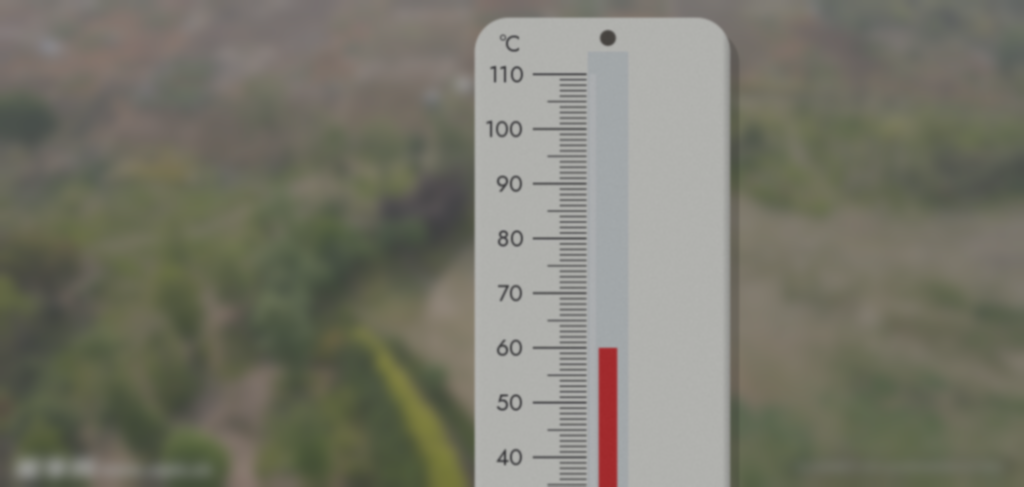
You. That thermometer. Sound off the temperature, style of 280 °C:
60 °C
